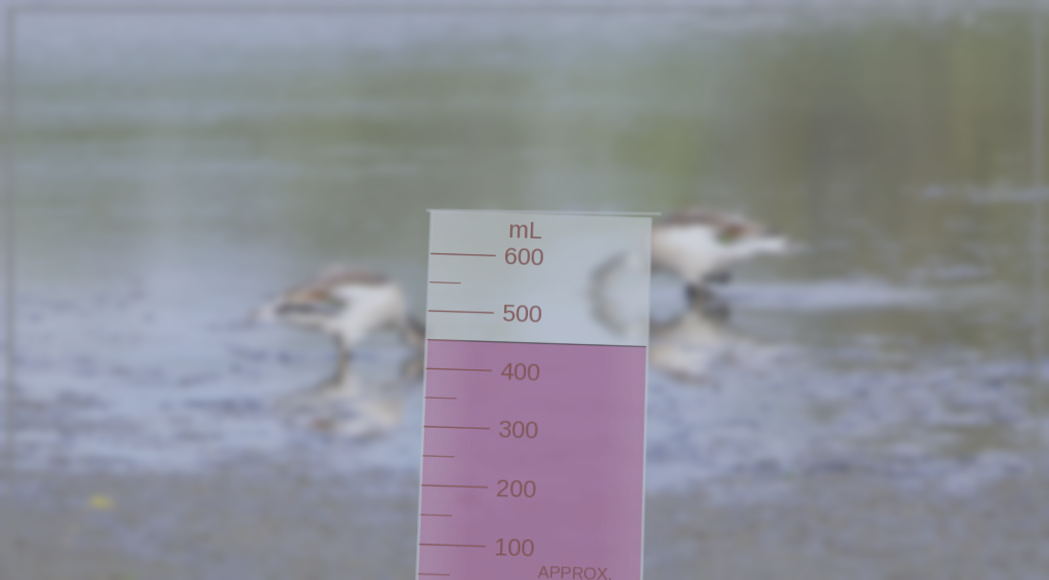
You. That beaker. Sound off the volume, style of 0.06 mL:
450 mL
